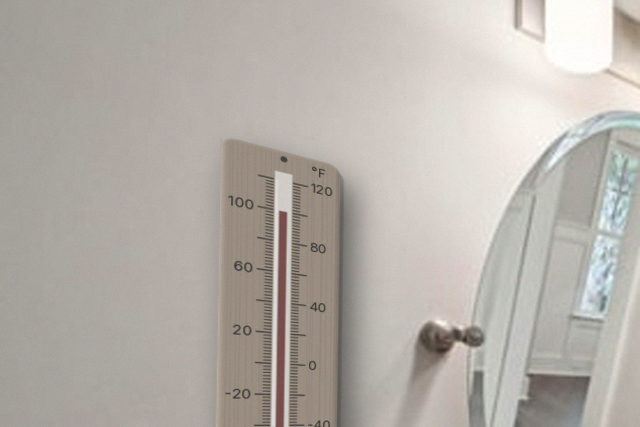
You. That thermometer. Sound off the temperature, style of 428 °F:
100 °F
